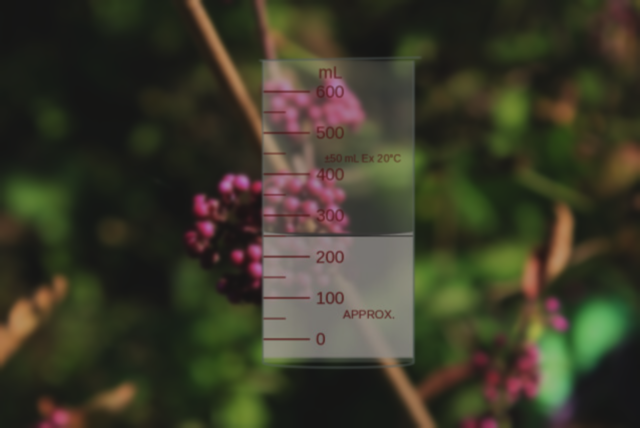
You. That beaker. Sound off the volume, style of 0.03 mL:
250 mL
